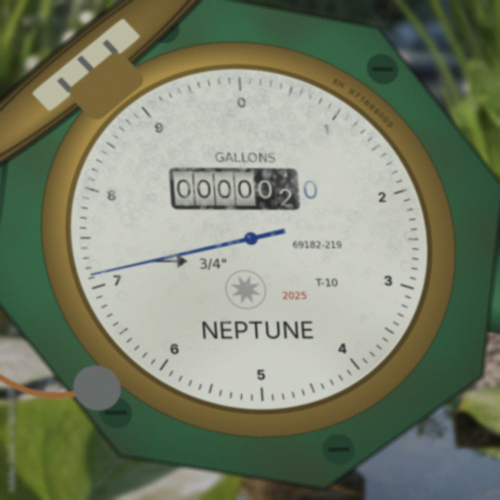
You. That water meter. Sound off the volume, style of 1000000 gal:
17.1 gal
